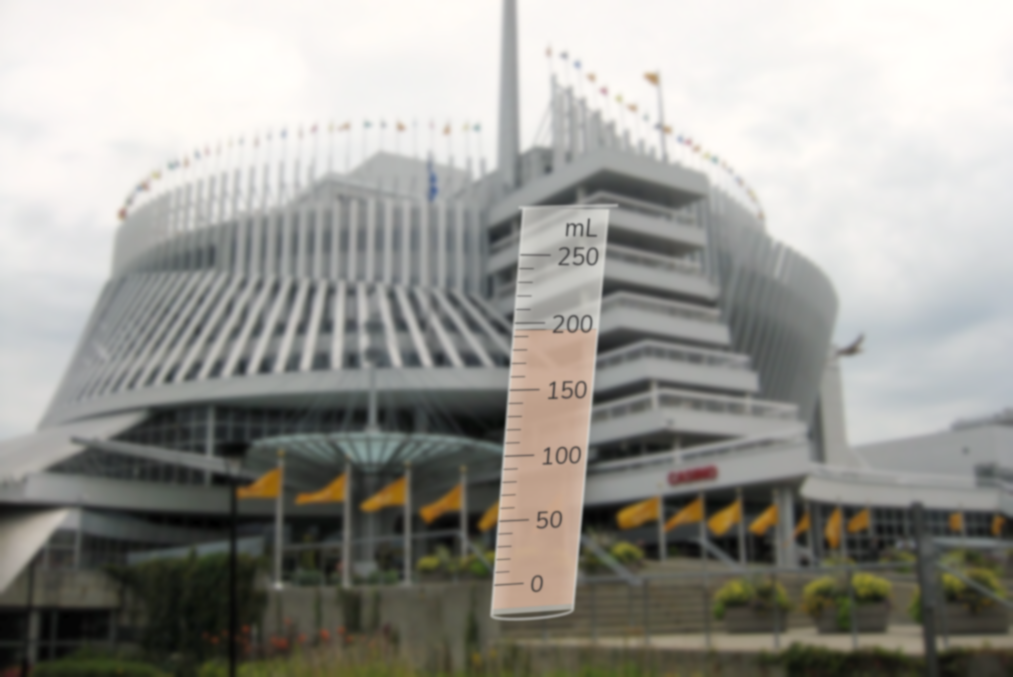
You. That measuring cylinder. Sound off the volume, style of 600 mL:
195 mL
